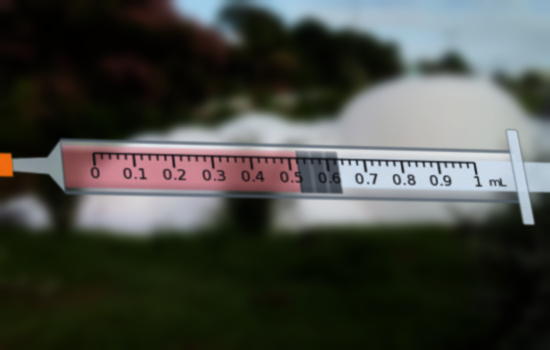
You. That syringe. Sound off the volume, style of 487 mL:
0.52 mL
